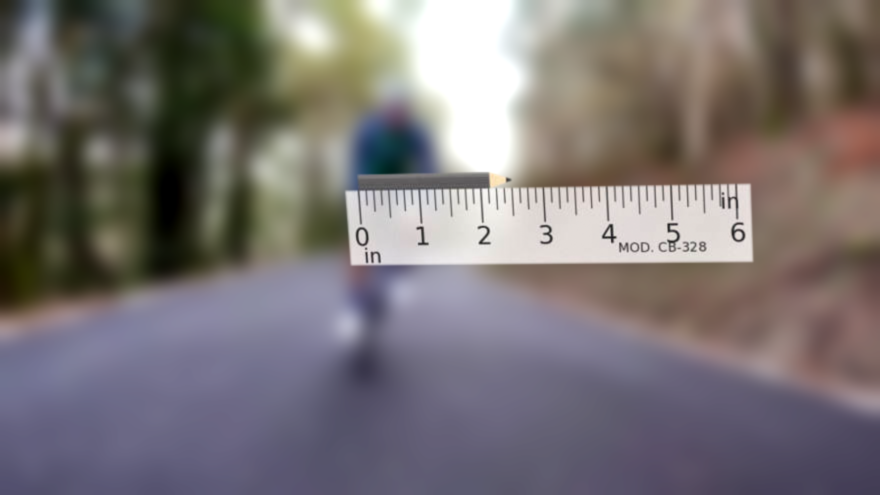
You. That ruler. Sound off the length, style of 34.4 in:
2.5 in
